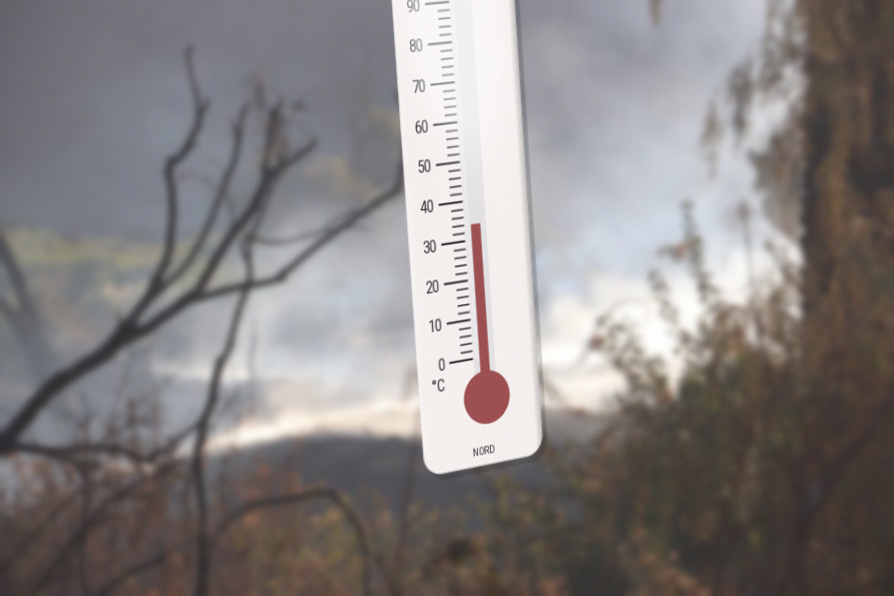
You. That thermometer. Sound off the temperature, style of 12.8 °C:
34 °C
